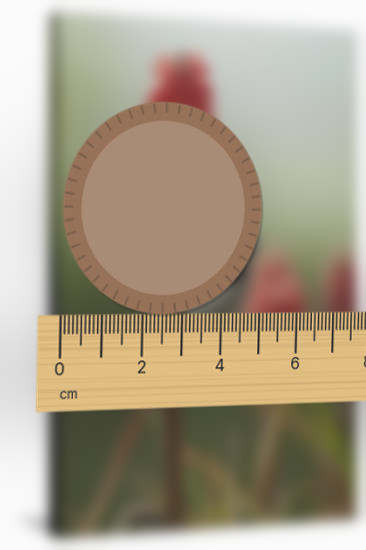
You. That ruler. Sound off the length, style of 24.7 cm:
5 cm
